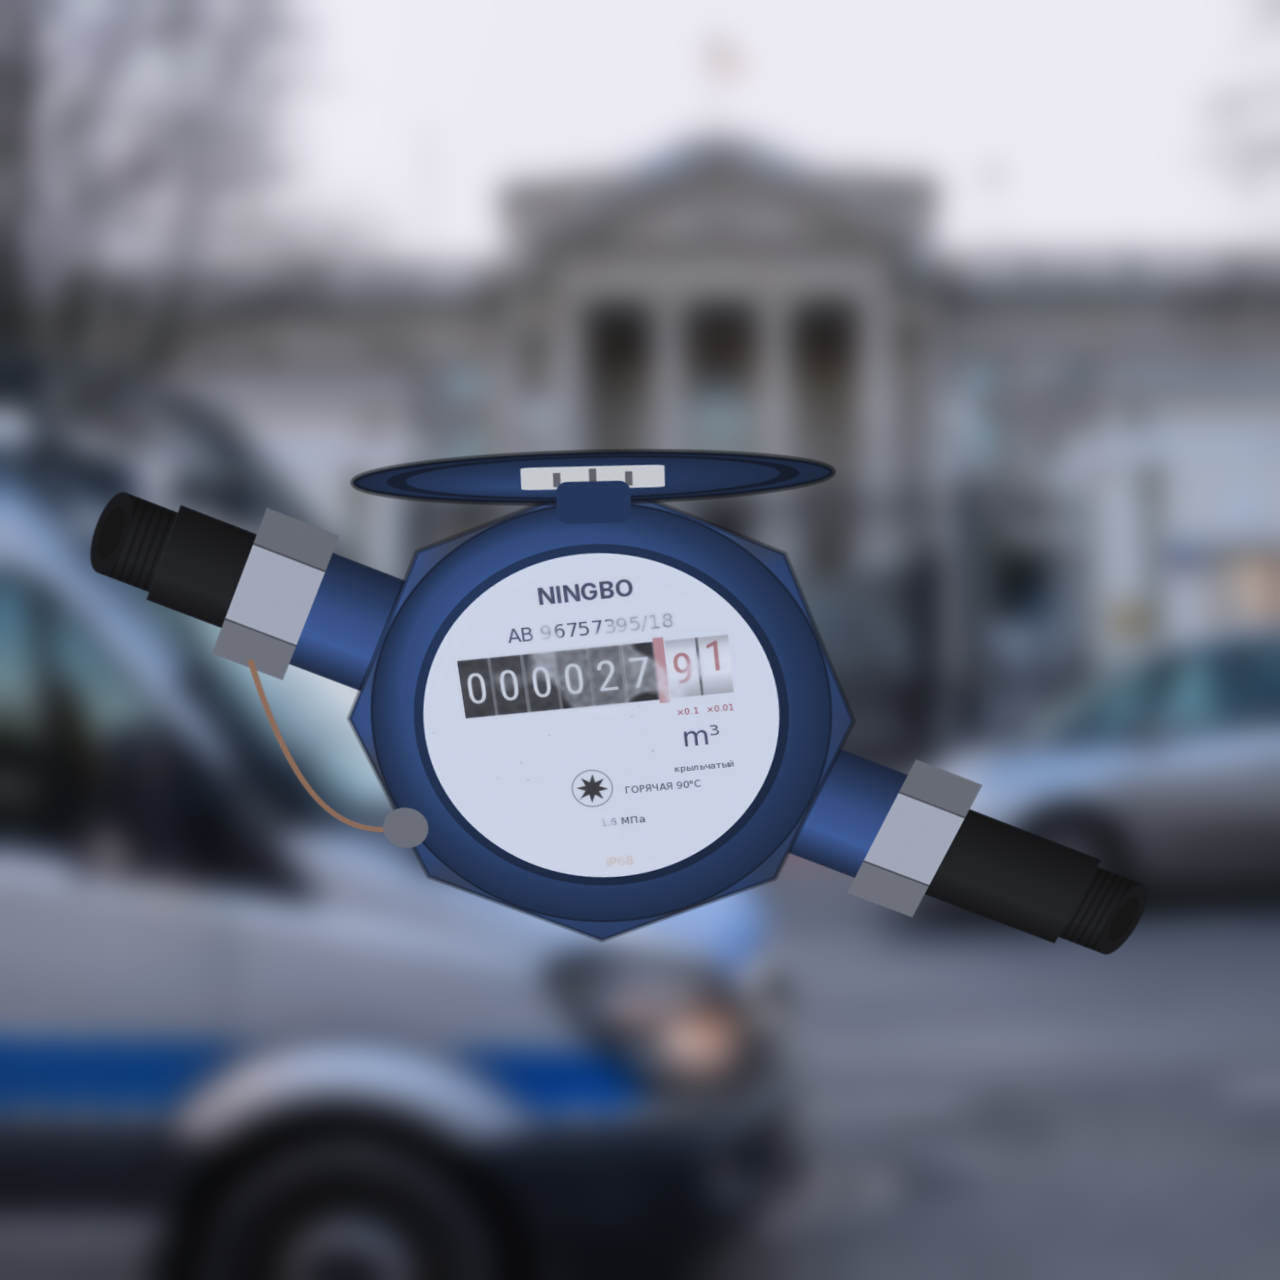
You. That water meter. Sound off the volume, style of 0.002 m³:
27.91 m³
